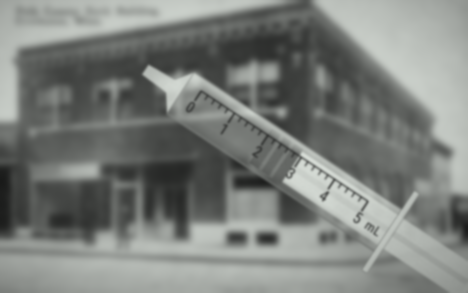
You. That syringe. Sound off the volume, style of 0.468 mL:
2 mL
